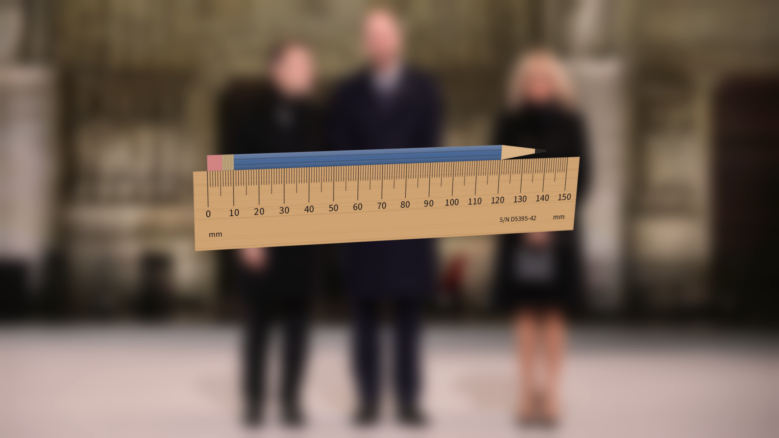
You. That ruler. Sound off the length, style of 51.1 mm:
140 mm
